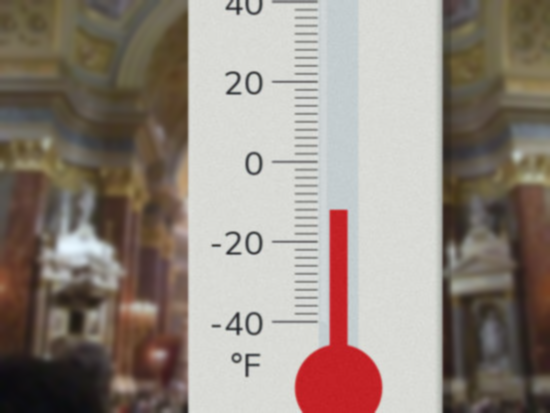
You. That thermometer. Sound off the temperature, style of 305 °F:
-12 °F
